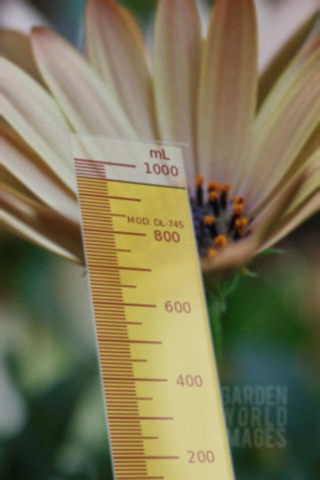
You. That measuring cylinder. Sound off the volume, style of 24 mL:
950 mL
